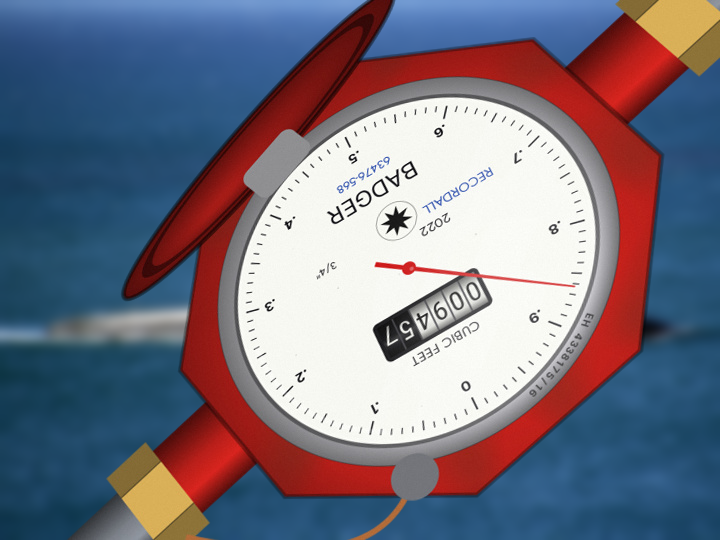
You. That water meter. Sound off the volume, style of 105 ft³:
9456.86 ft³
